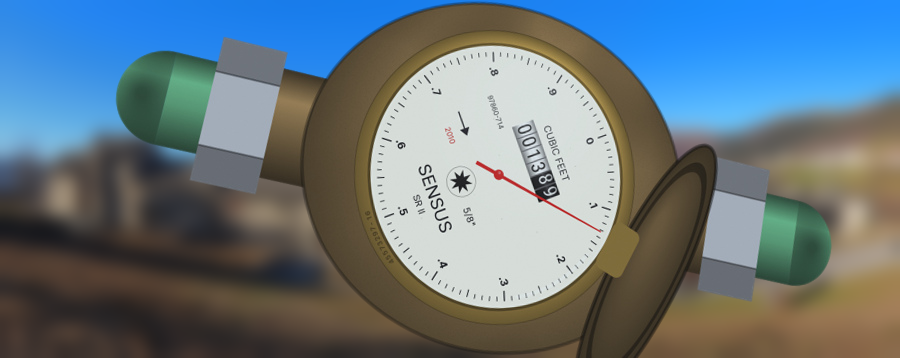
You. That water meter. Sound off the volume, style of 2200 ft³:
1389.13 ft³
